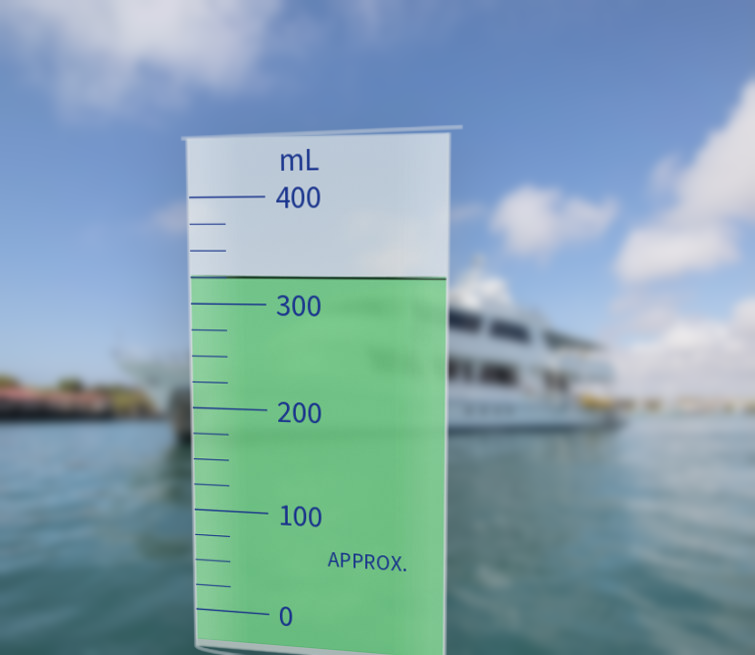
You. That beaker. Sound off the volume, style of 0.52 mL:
325 mL
